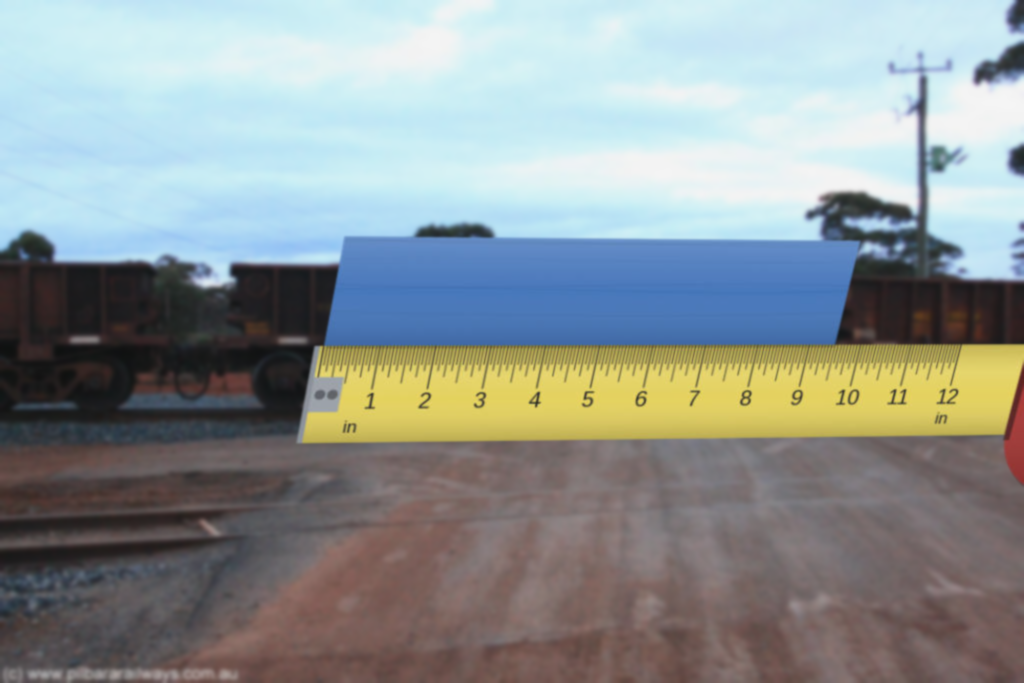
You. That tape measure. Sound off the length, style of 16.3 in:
9.5 in
